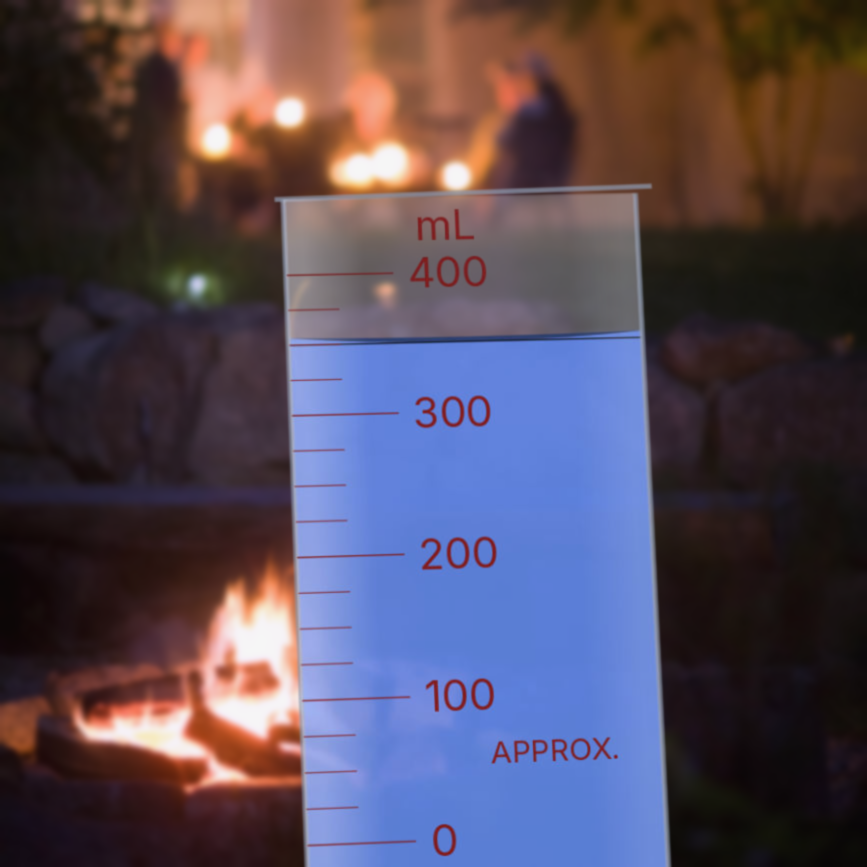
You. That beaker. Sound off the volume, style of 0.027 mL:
350 mL
